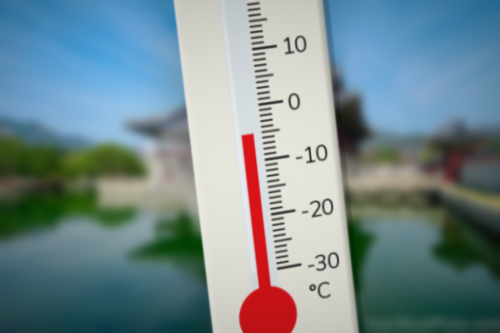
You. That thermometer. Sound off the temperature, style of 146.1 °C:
-5 °C
